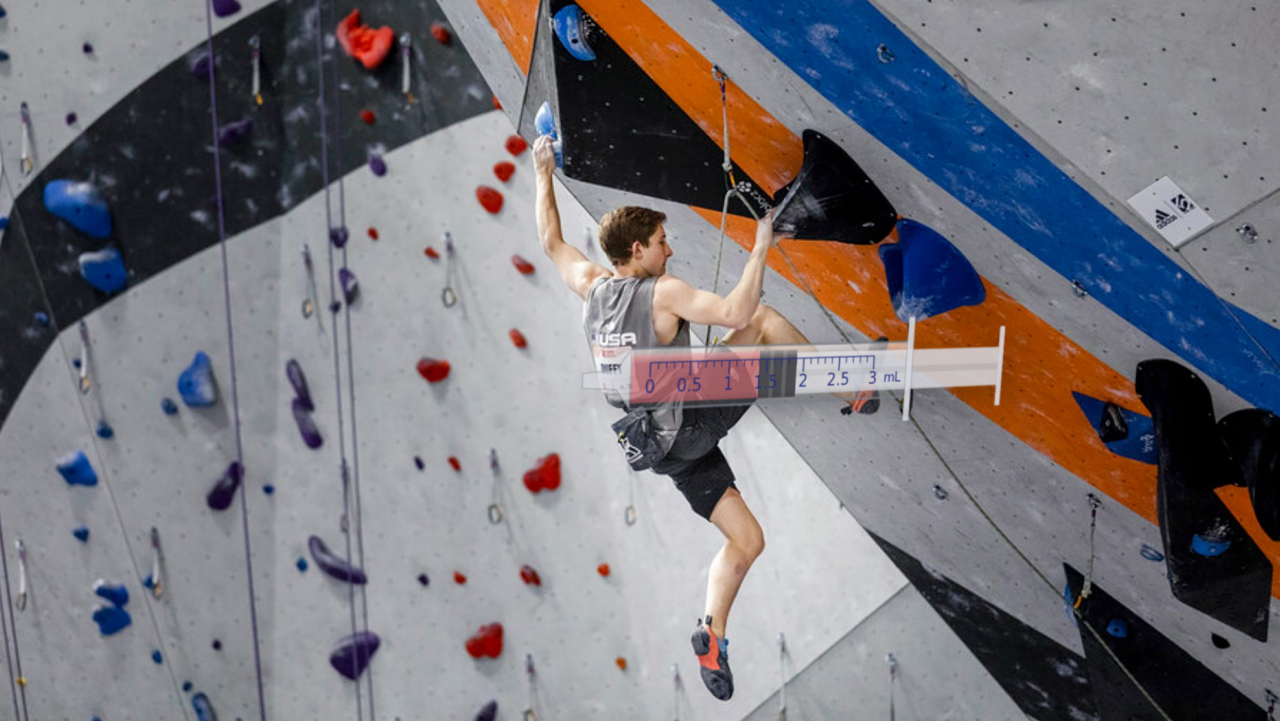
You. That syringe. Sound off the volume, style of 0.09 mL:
1.4 mL
